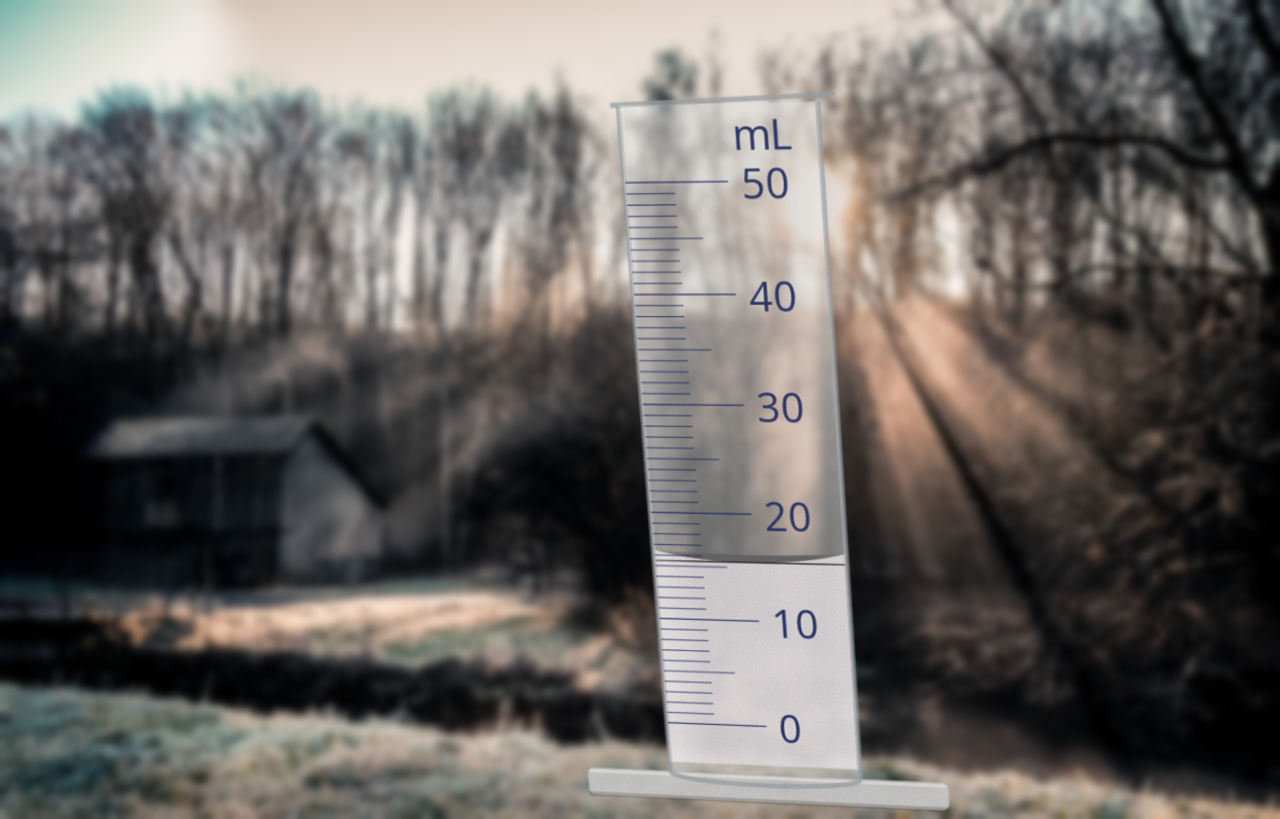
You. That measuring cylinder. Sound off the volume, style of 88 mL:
15.5 mL
